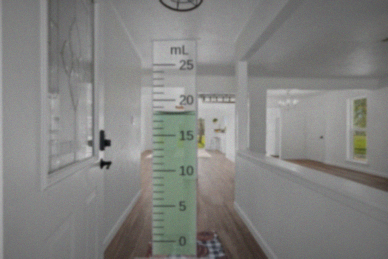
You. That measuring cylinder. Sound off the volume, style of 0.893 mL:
18 mL
